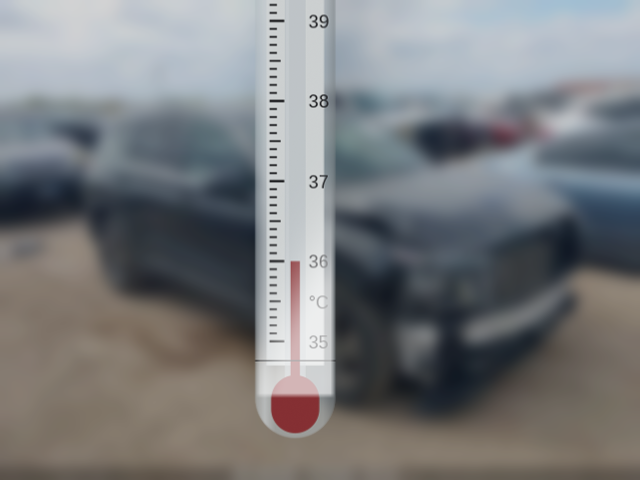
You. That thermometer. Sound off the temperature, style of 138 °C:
36 °C
